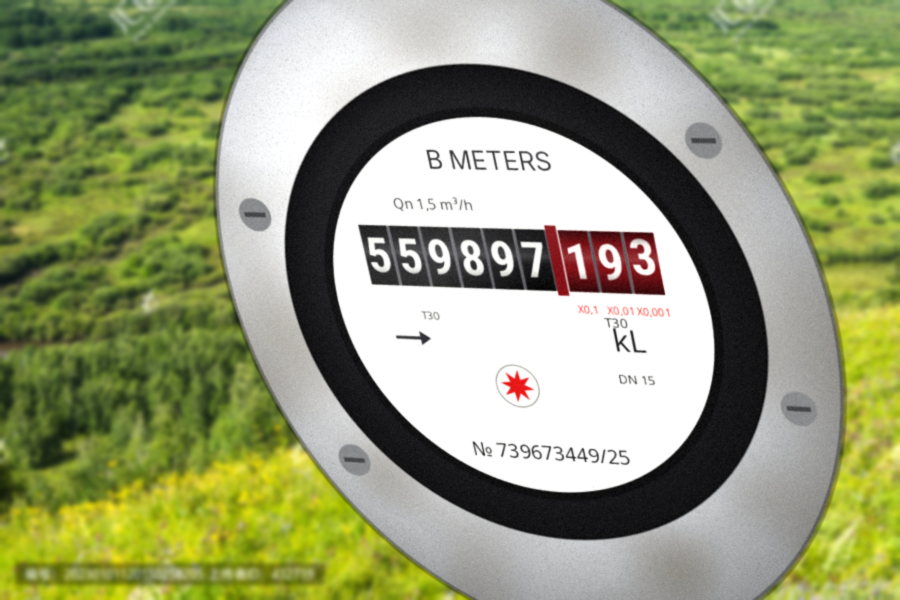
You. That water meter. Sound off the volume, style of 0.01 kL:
559897.193 kL
